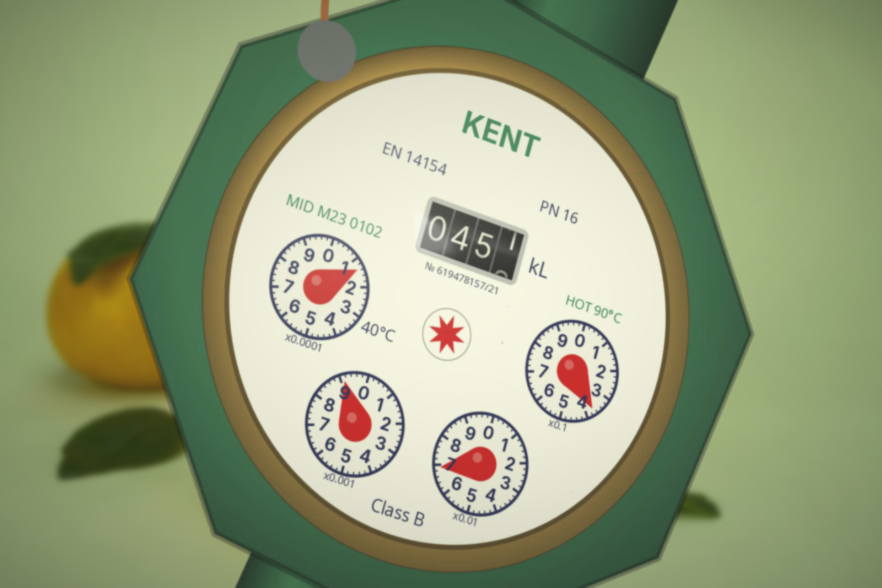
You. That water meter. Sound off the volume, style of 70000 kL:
451.3691 kL
